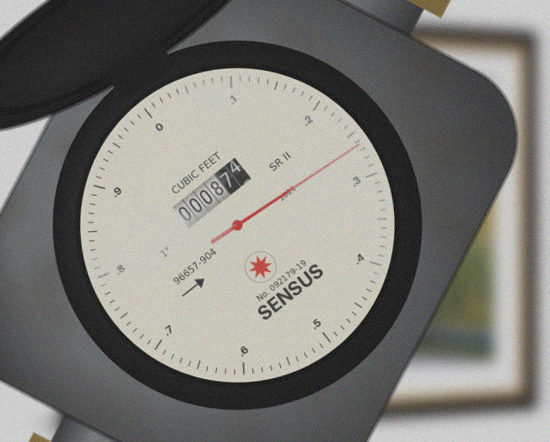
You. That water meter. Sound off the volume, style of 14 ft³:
874.26 ft³
